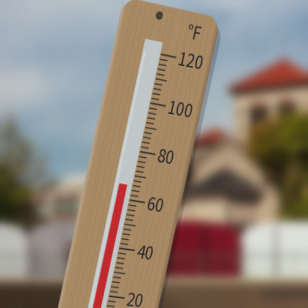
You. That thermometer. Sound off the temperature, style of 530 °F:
66 °F
